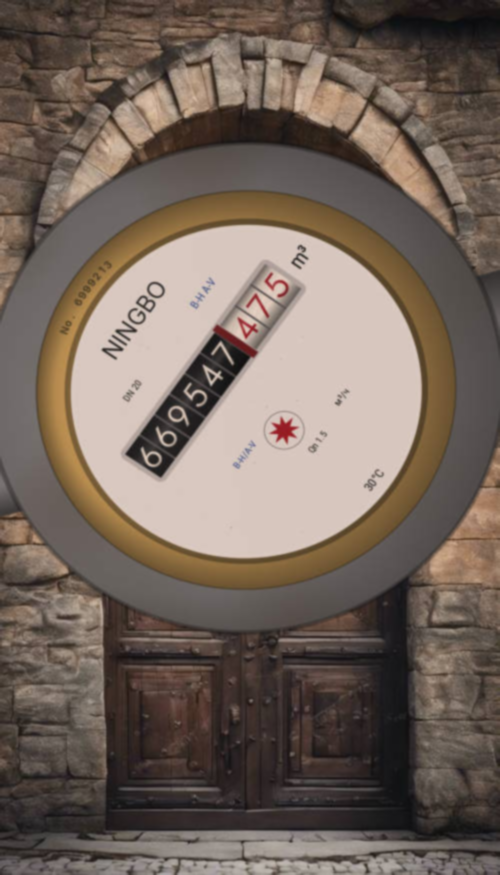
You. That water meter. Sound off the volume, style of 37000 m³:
669547.475 m³
